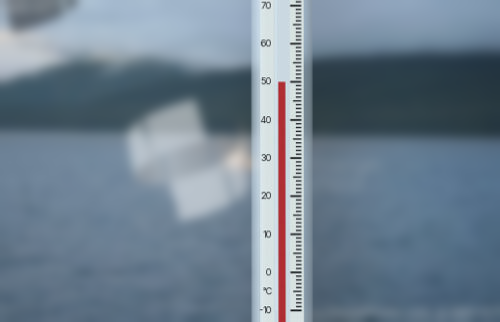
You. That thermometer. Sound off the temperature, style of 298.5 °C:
50 °C
